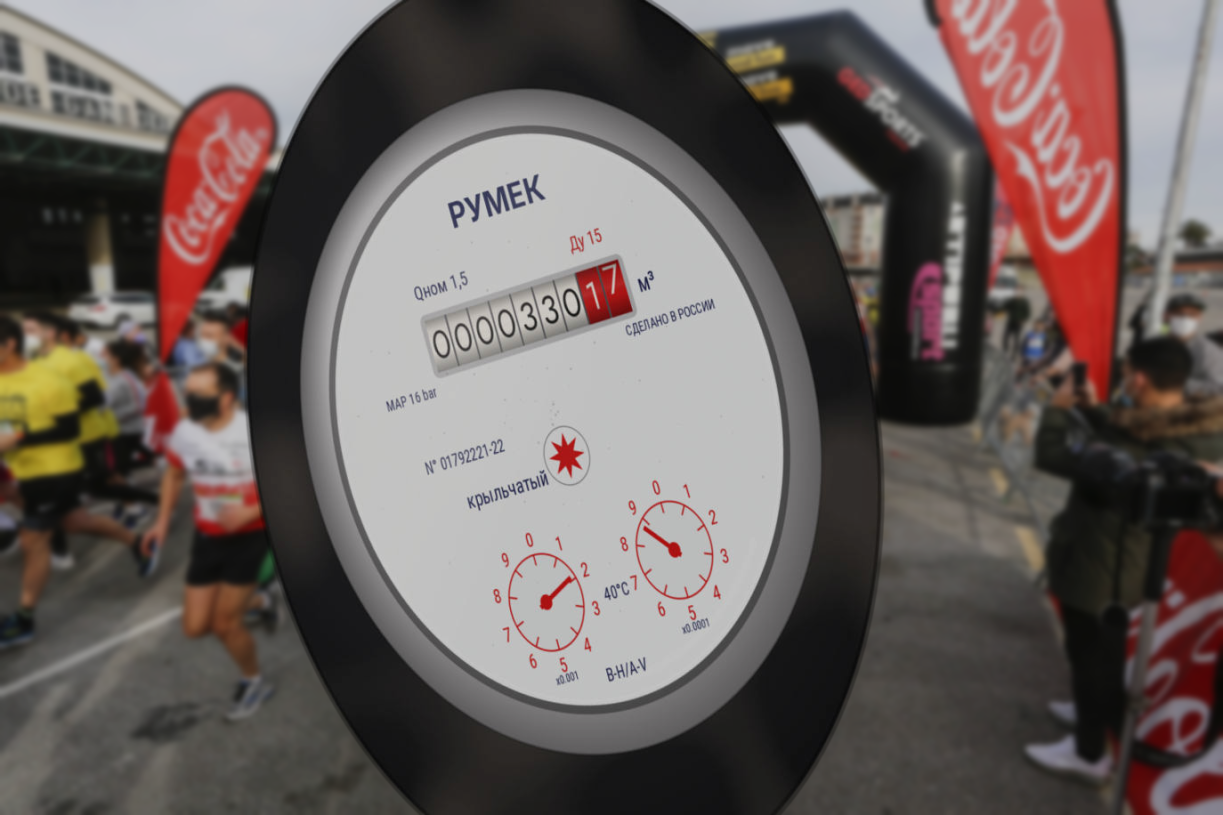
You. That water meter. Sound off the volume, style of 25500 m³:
330.1718 m³
